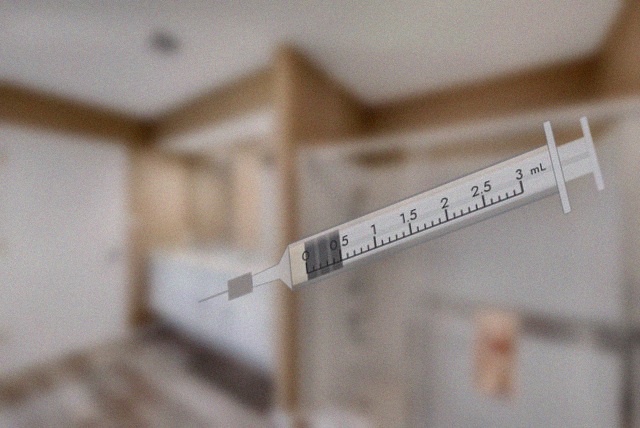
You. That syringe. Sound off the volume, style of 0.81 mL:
0 mL
